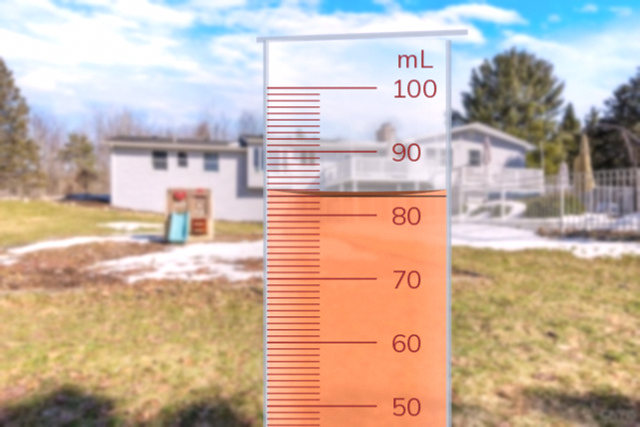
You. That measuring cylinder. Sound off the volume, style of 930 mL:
83 mL
